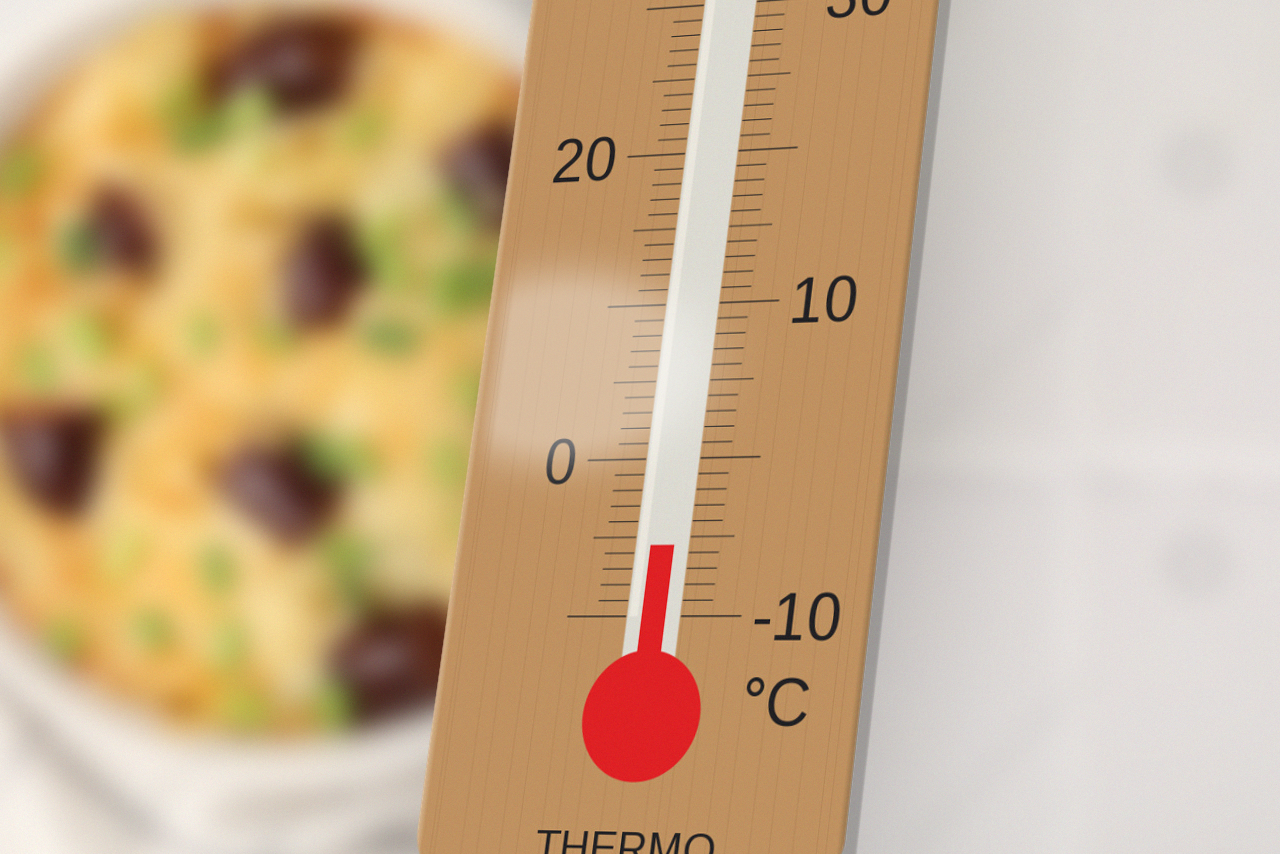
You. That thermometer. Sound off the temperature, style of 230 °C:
-5.5 °C
